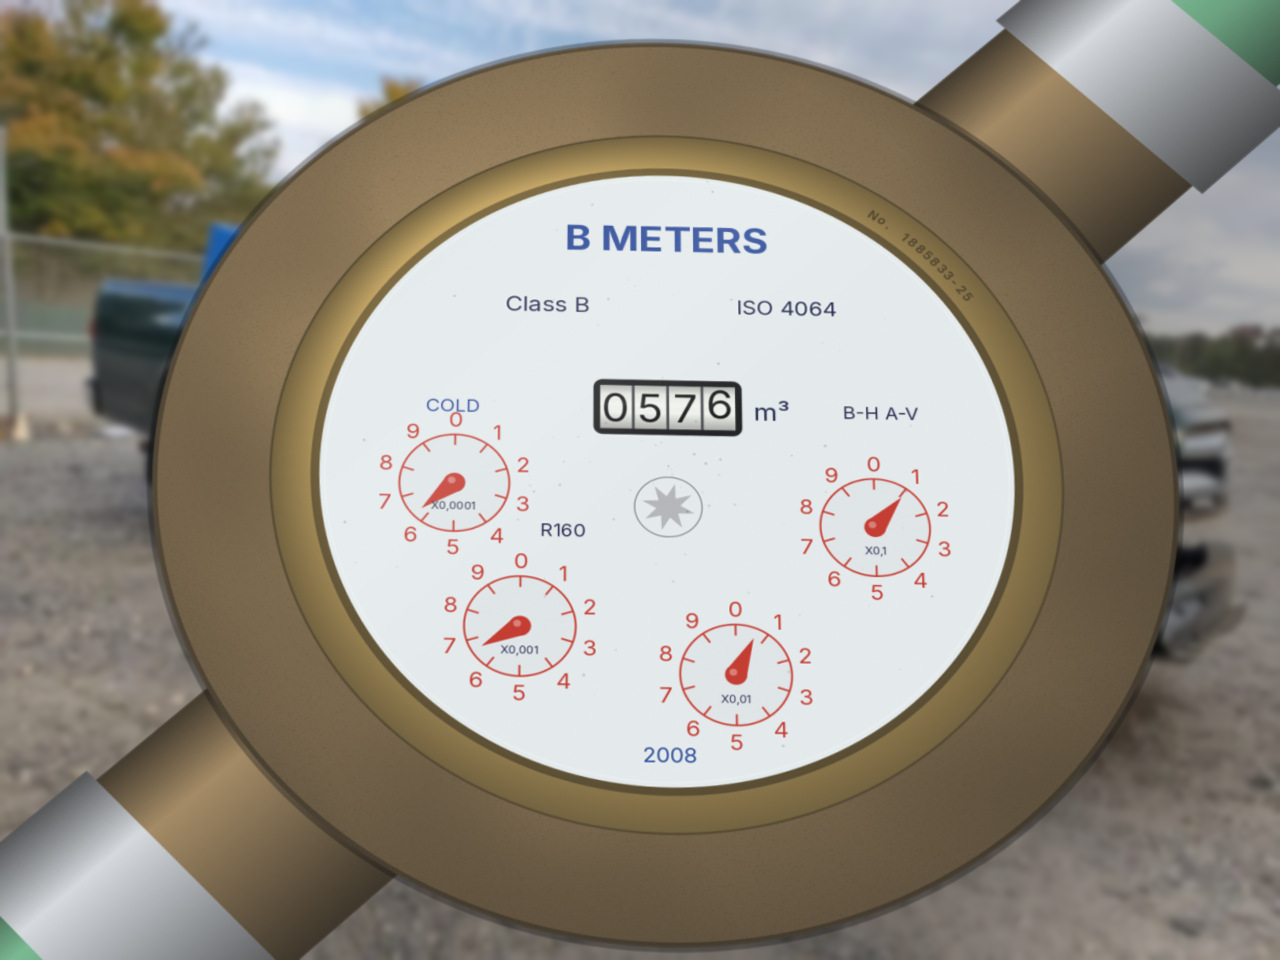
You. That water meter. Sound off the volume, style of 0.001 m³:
576.1066 m³
